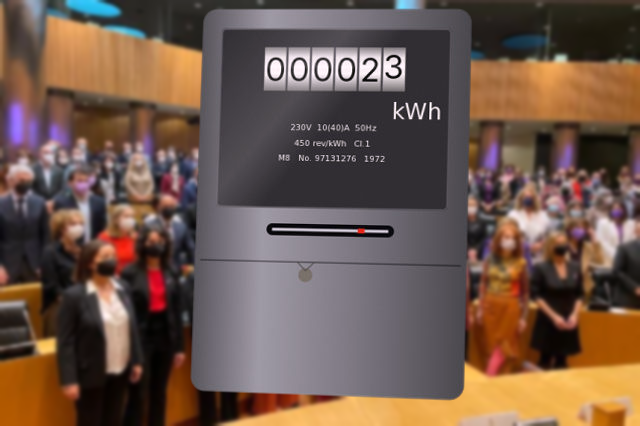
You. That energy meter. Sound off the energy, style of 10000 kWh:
23 kWh
